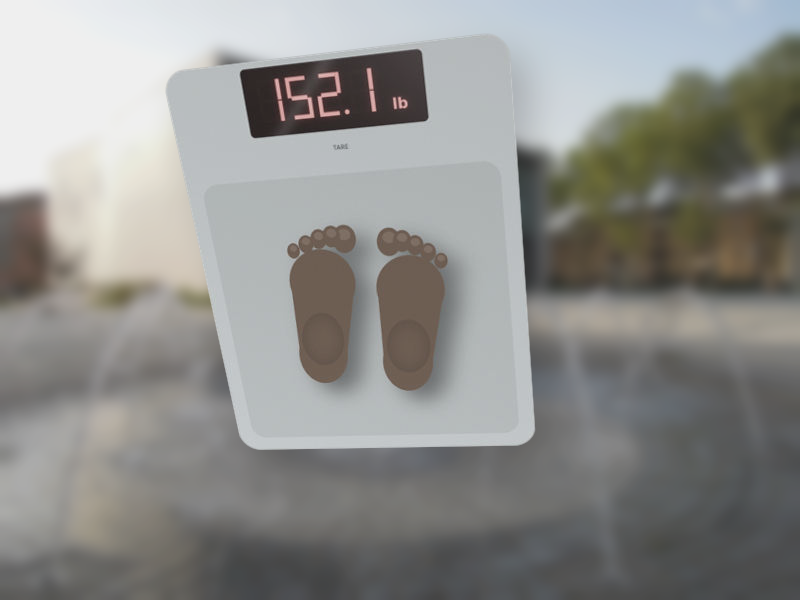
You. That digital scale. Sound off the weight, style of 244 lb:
152.1 lb
